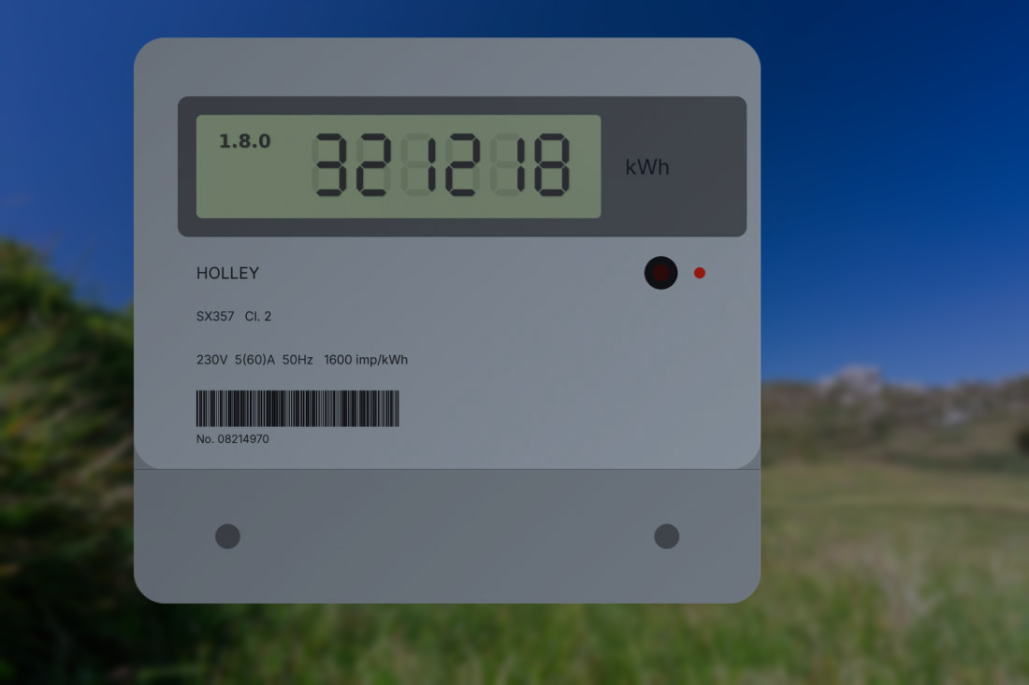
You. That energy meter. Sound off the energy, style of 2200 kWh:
321218 kWh
